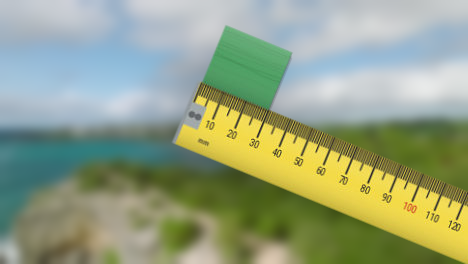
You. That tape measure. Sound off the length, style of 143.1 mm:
30 mm
